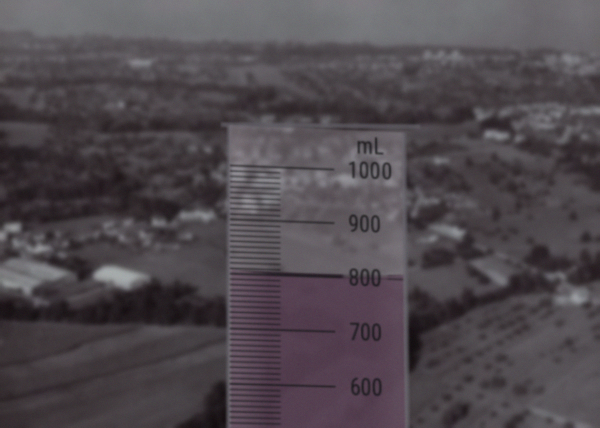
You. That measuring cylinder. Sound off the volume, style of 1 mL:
800 mL
